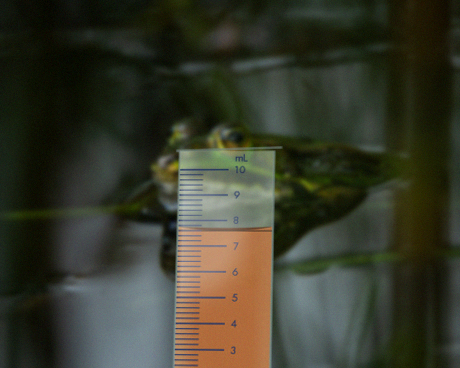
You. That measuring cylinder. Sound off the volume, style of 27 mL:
7.6 mL
